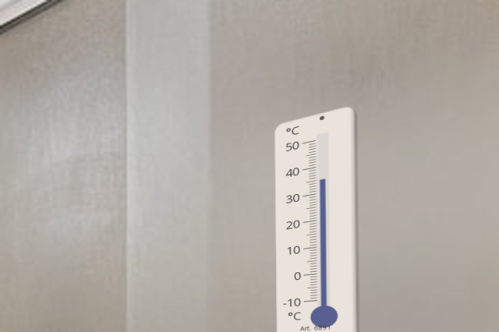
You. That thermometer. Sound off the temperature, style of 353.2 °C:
35 °C
